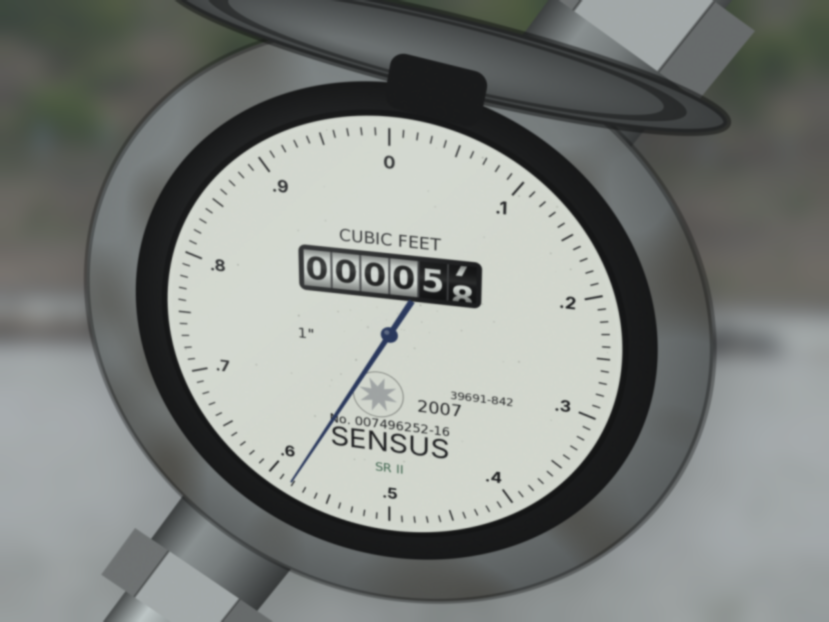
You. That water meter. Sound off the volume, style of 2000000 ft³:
57.58 ft³
